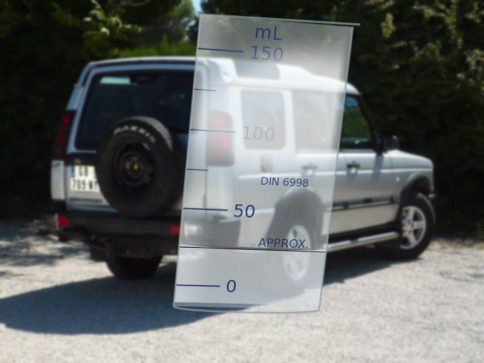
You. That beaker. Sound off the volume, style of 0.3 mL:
25 mL
